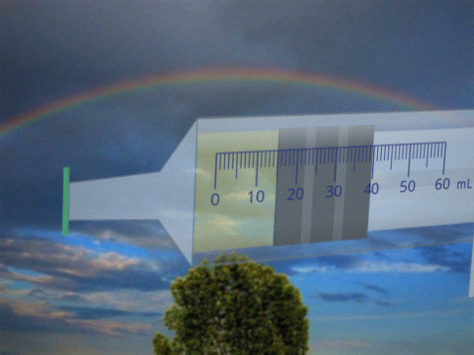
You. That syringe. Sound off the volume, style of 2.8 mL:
15 mL
